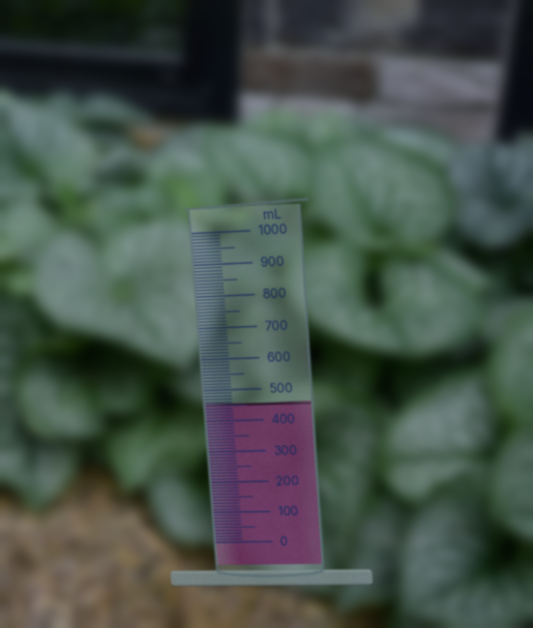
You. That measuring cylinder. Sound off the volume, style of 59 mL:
450 mL
